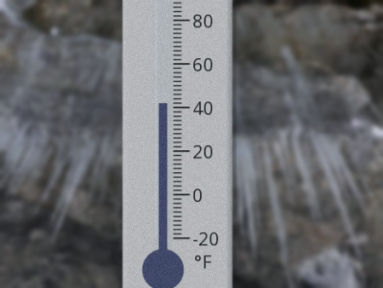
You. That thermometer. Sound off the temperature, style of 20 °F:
42 °F
